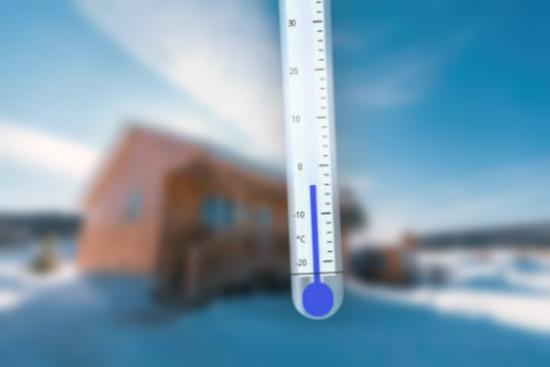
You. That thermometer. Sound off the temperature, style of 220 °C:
-4 °C
